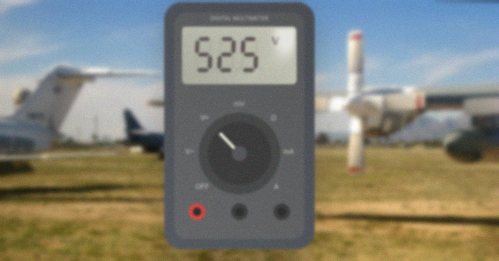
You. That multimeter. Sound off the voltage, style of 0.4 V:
525 V
